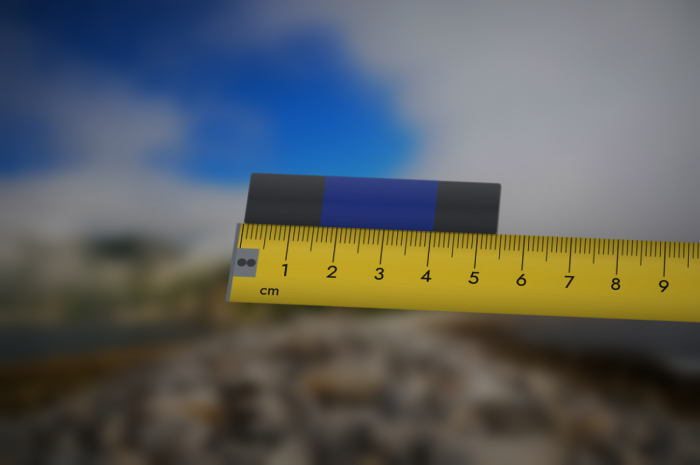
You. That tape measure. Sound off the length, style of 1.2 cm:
5.4 cm
